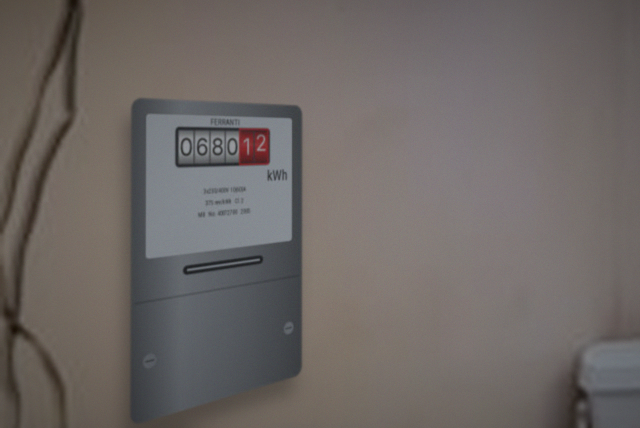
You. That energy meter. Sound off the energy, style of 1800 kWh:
680.12 kWh
